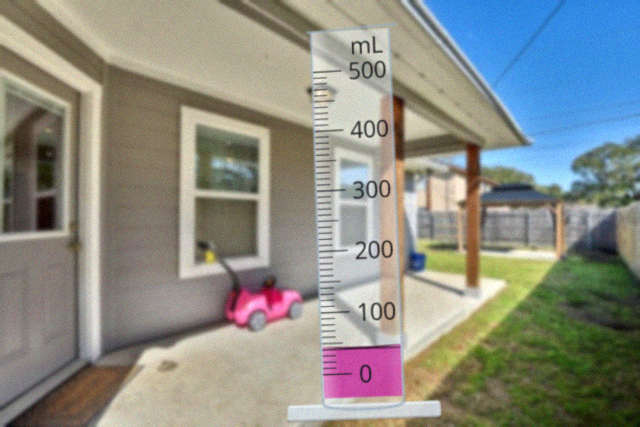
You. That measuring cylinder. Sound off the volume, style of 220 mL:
40 mL
